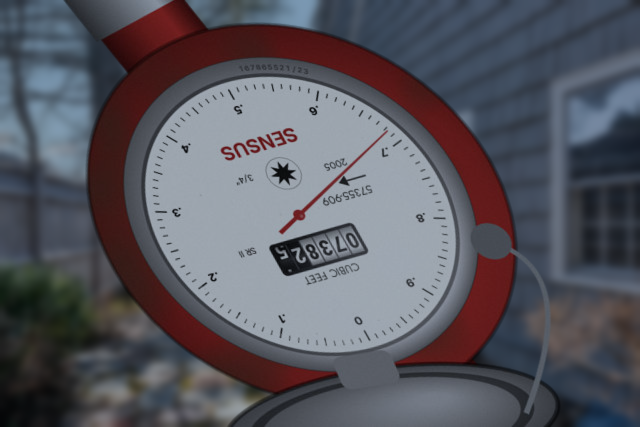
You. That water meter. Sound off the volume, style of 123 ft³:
73824.68 ft³
